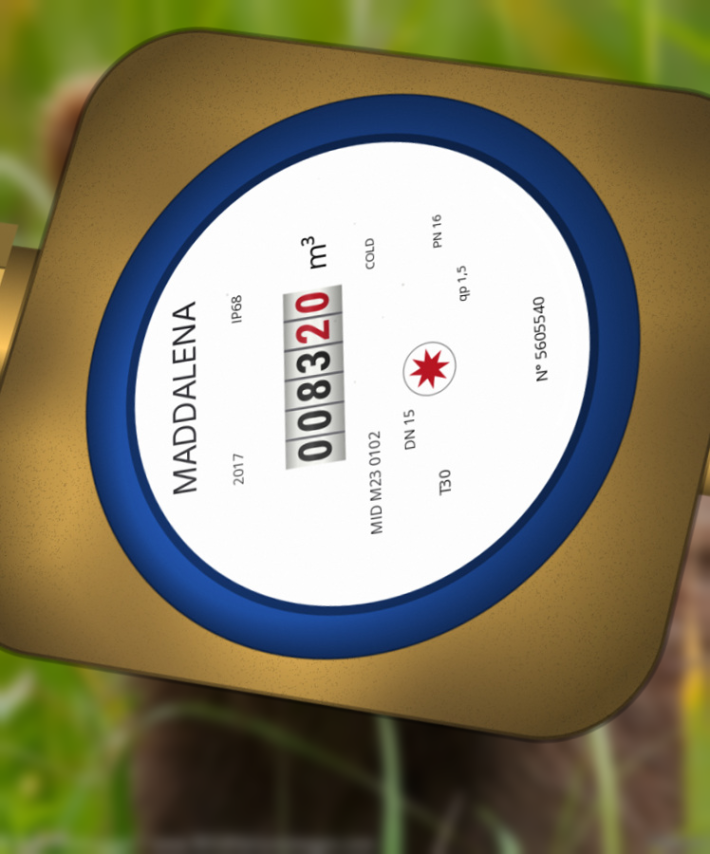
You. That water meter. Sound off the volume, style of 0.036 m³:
83.20 m³
